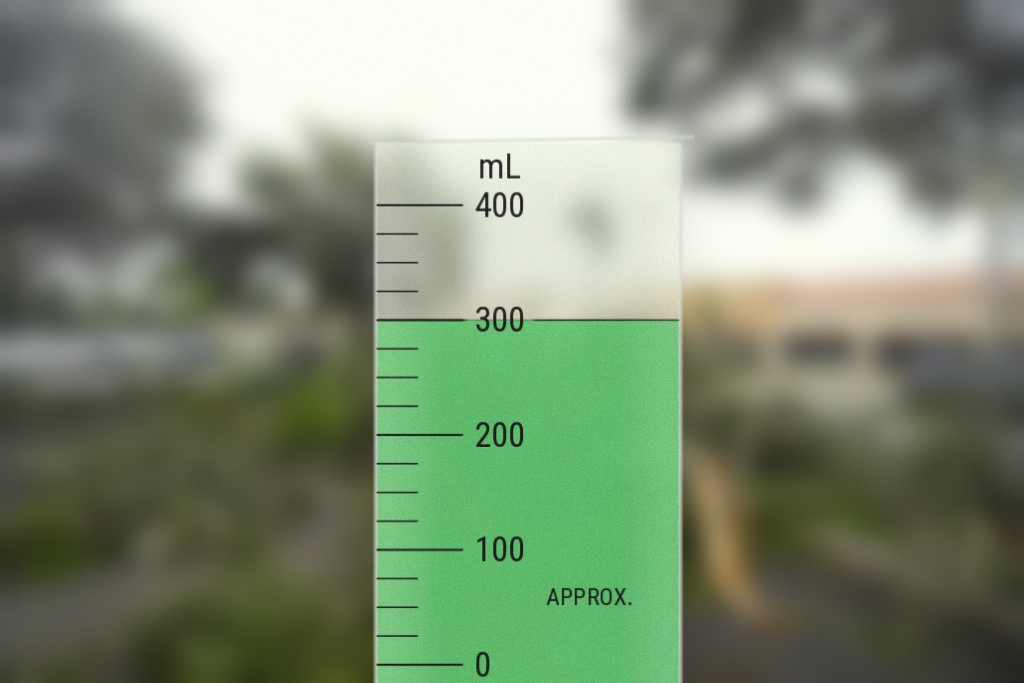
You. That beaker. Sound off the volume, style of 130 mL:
300 mL
